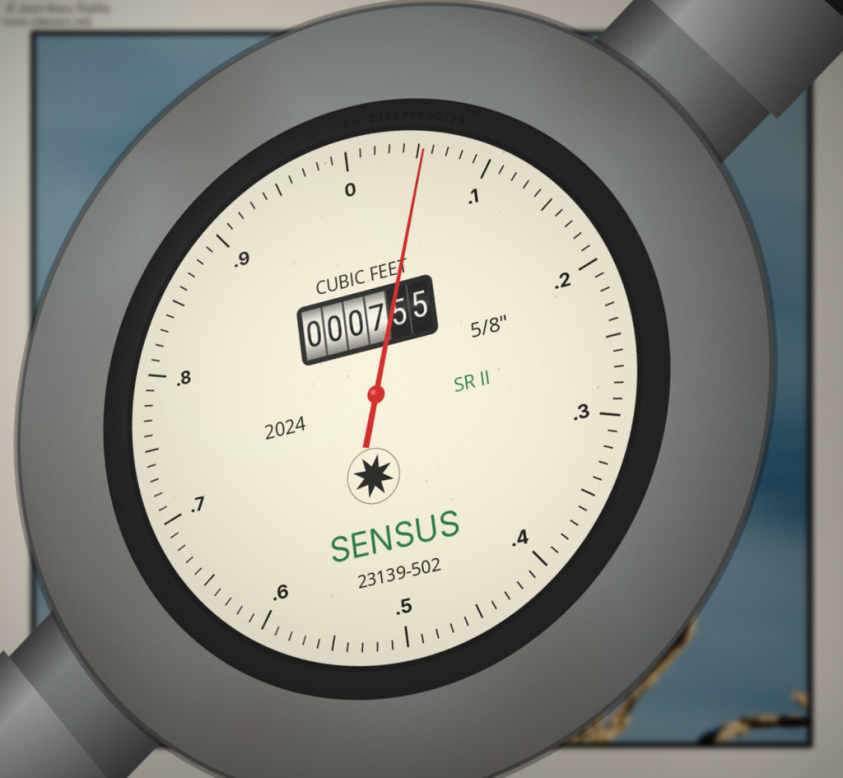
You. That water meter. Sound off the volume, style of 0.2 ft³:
755.05 ft³
